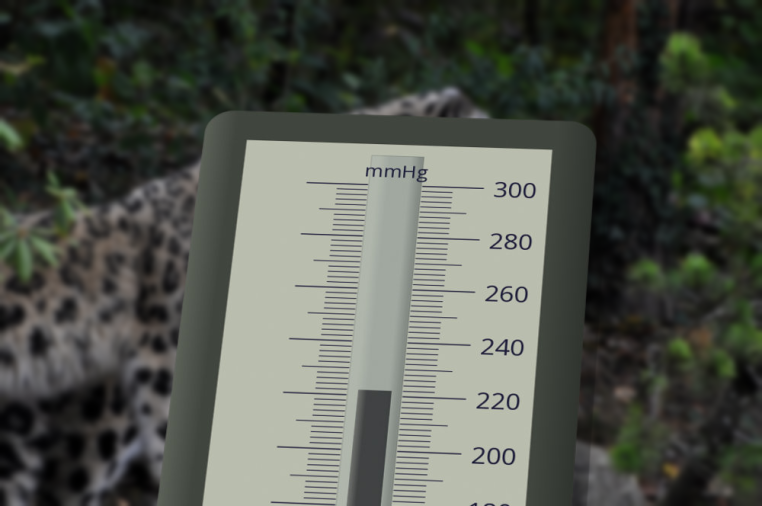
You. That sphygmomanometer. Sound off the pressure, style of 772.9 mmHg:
222 mmHg
